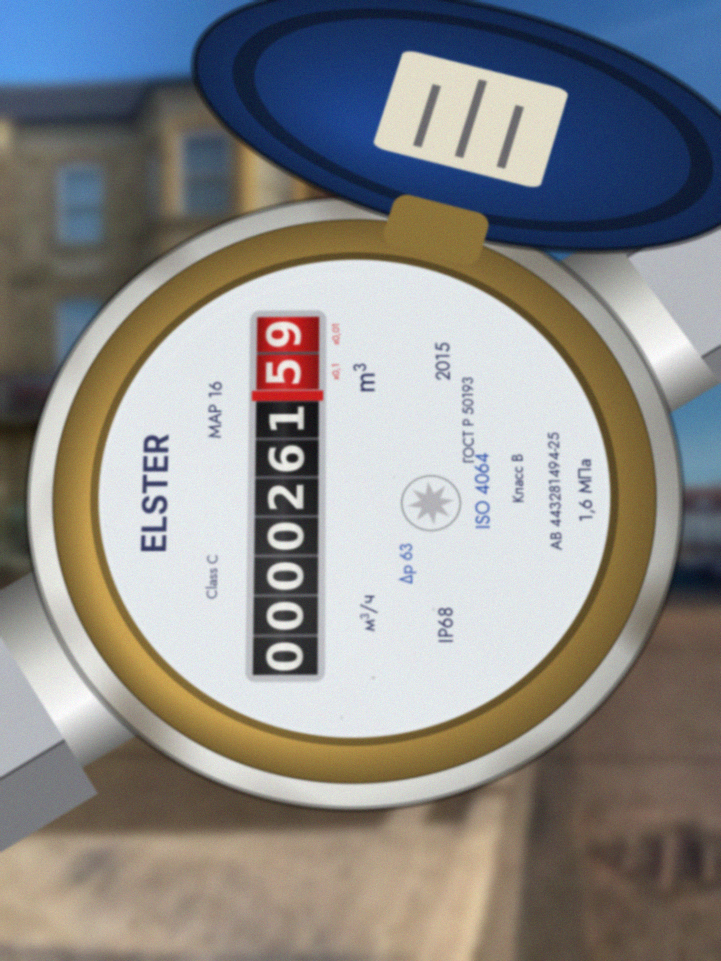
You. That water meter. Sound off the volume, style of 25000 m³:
261.59 m³
